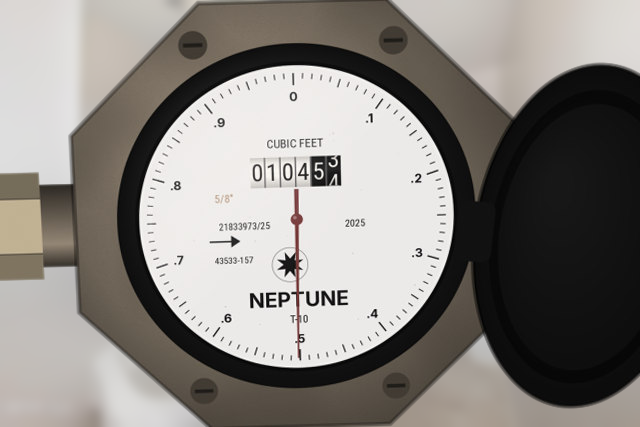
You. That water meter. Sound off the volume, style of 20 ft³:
10453.50 ft³
